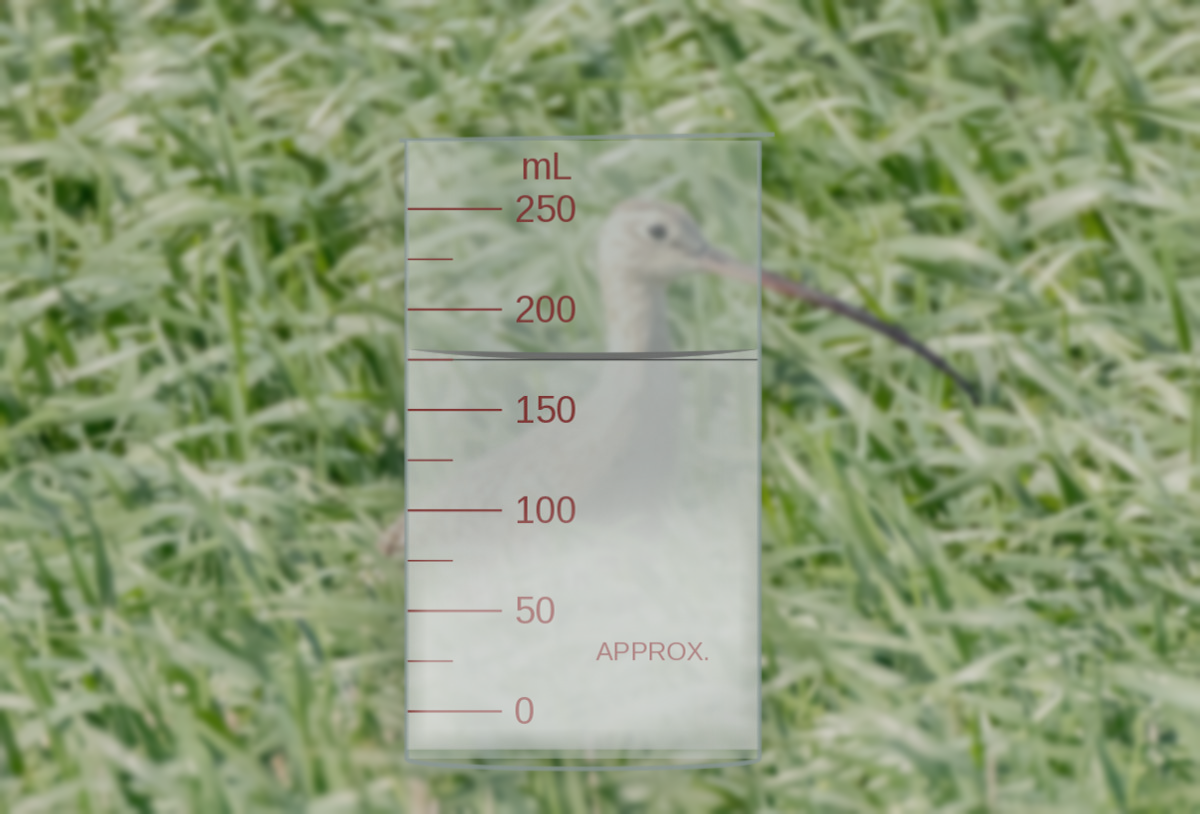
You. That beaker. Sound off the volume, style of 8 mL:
175 mL
